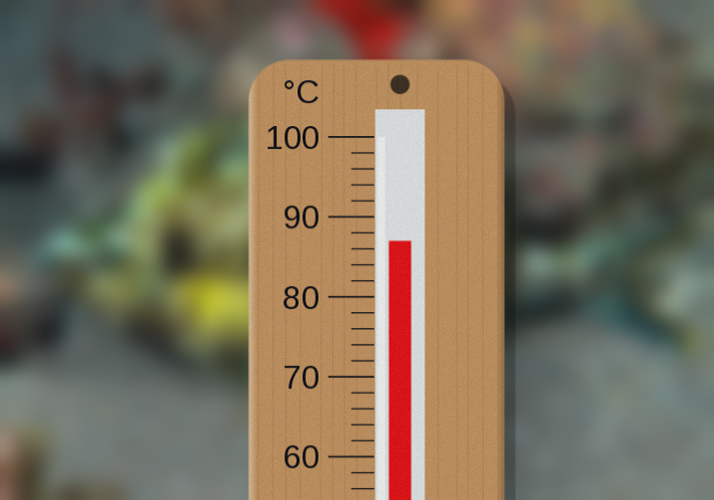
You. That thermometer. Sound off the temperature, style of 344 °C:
87 °C
